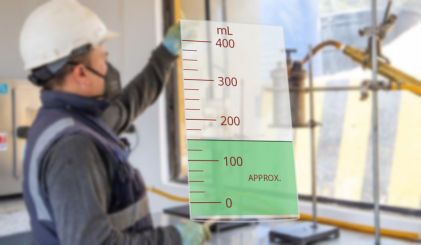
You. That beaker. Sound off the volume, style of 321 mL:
150 mL
